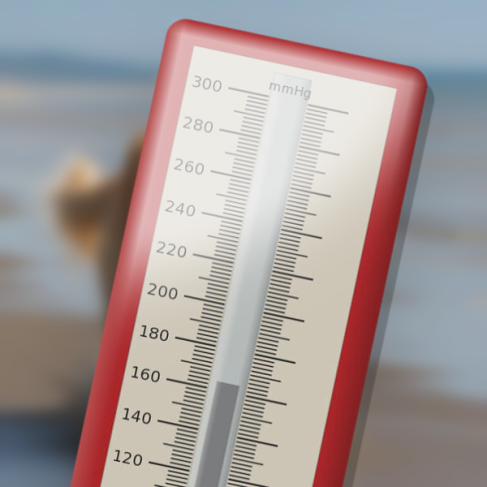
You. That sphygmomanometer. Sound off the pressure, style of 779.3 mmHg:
164 mmHg
